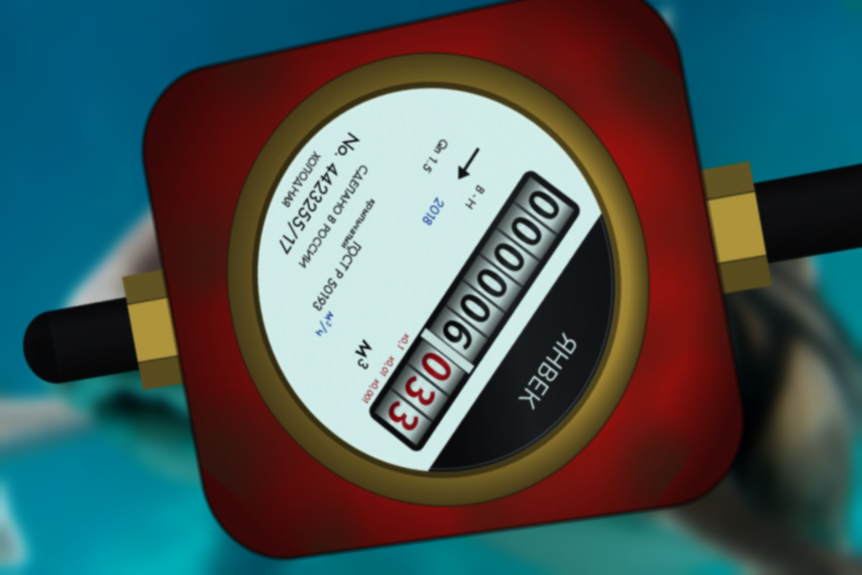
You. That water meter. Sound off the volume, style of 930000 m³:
6.033 m³
